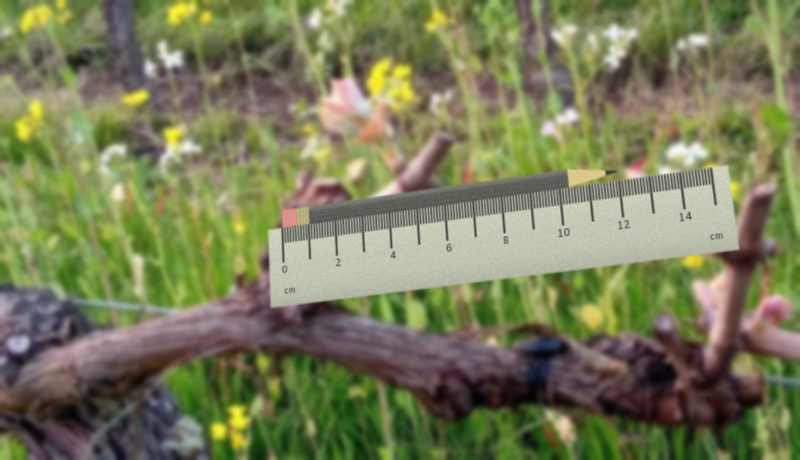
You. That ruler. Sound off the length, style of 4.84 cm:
12 cm
